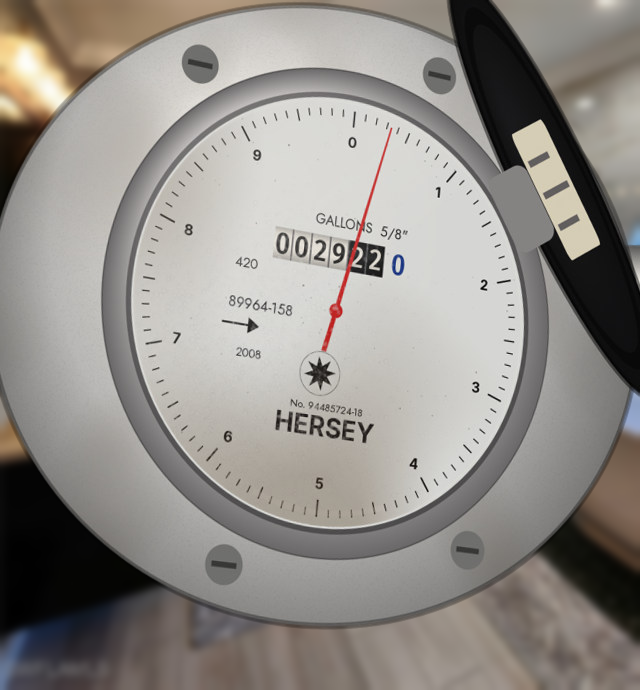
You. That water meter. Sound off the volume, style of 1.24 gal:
29220.3 gal
